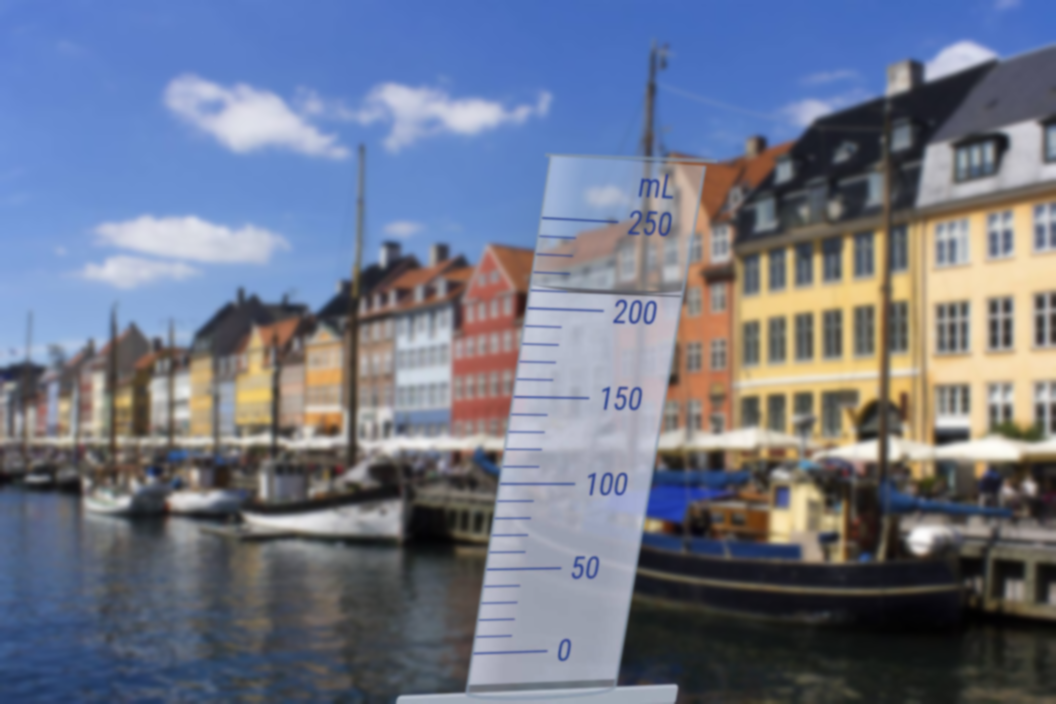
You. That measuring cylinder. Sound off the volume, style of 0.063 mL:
210 mL
